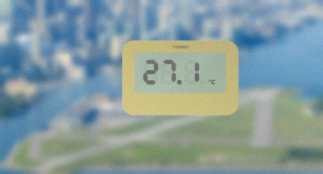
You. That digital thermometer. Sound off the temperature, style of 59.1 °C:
27.1 °C
